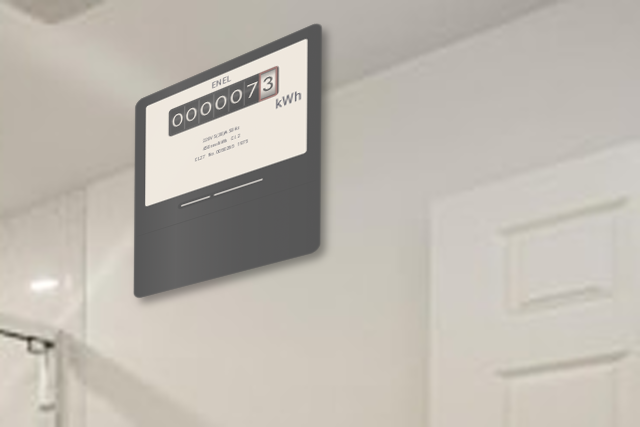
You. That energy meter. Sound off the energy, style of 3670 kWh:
7.3 kWh
